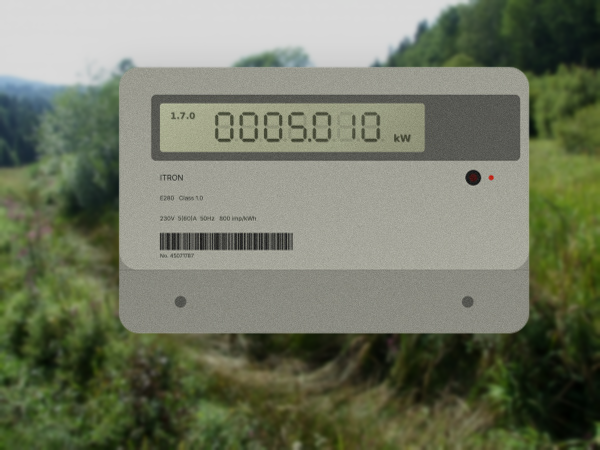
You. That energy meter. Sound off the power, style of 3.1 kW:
5.010 kW
